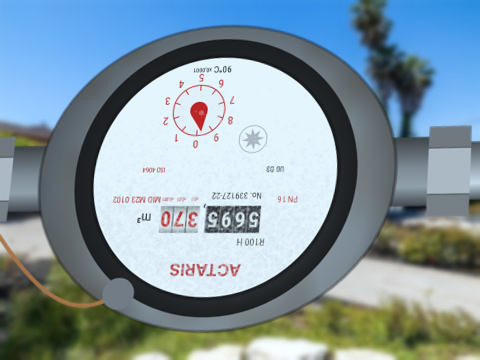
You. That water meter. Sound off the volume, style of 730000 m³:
5695.3699 m³
